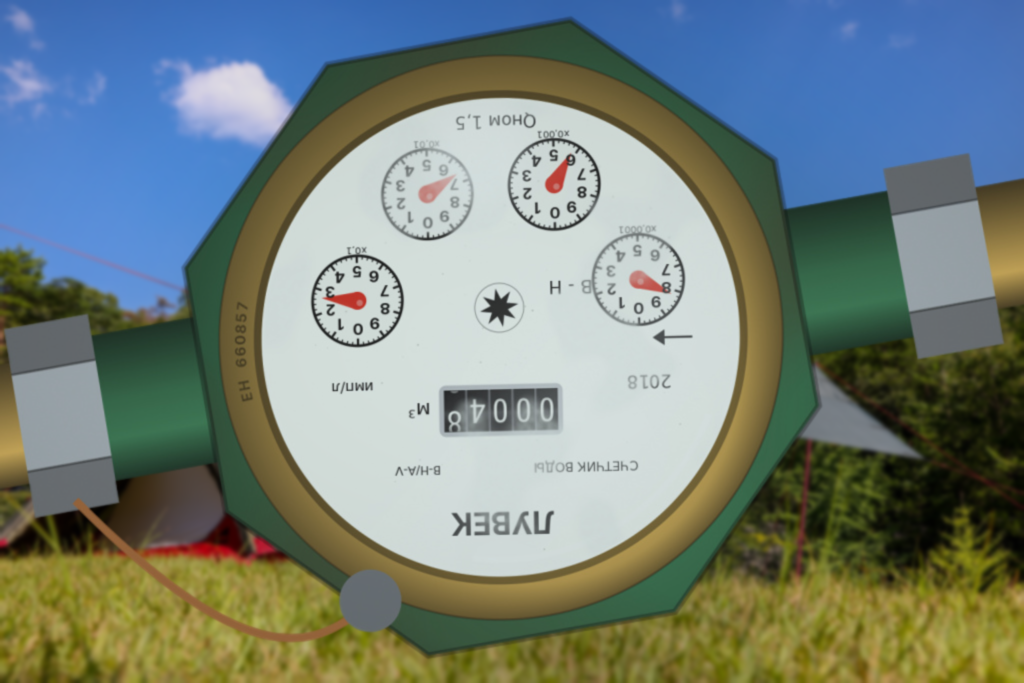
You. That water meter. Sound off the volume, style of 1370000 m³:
48.2658 m³
